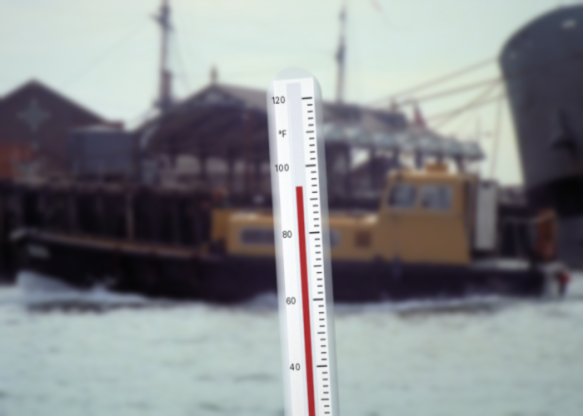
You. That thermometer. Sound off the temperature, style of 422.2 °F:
94 °F
